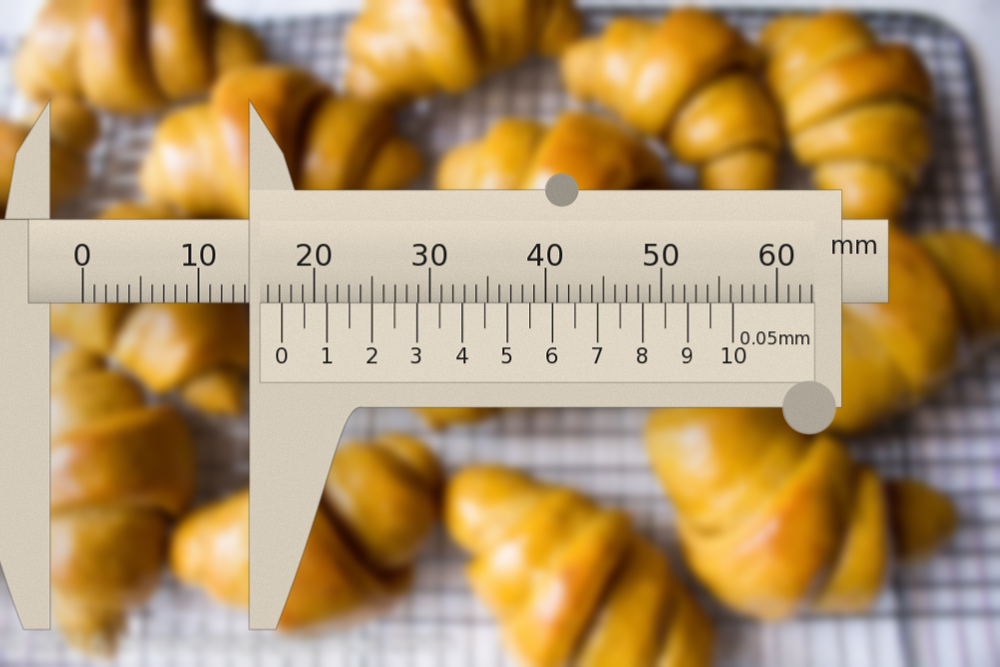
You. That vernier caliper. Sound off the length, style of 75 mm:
17.2 mm
